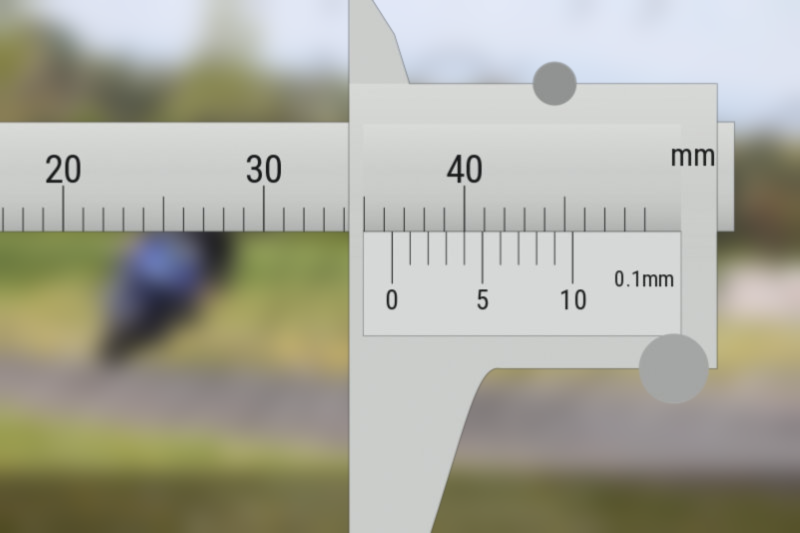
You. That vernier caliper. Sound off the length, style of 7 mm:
36.4 mm
